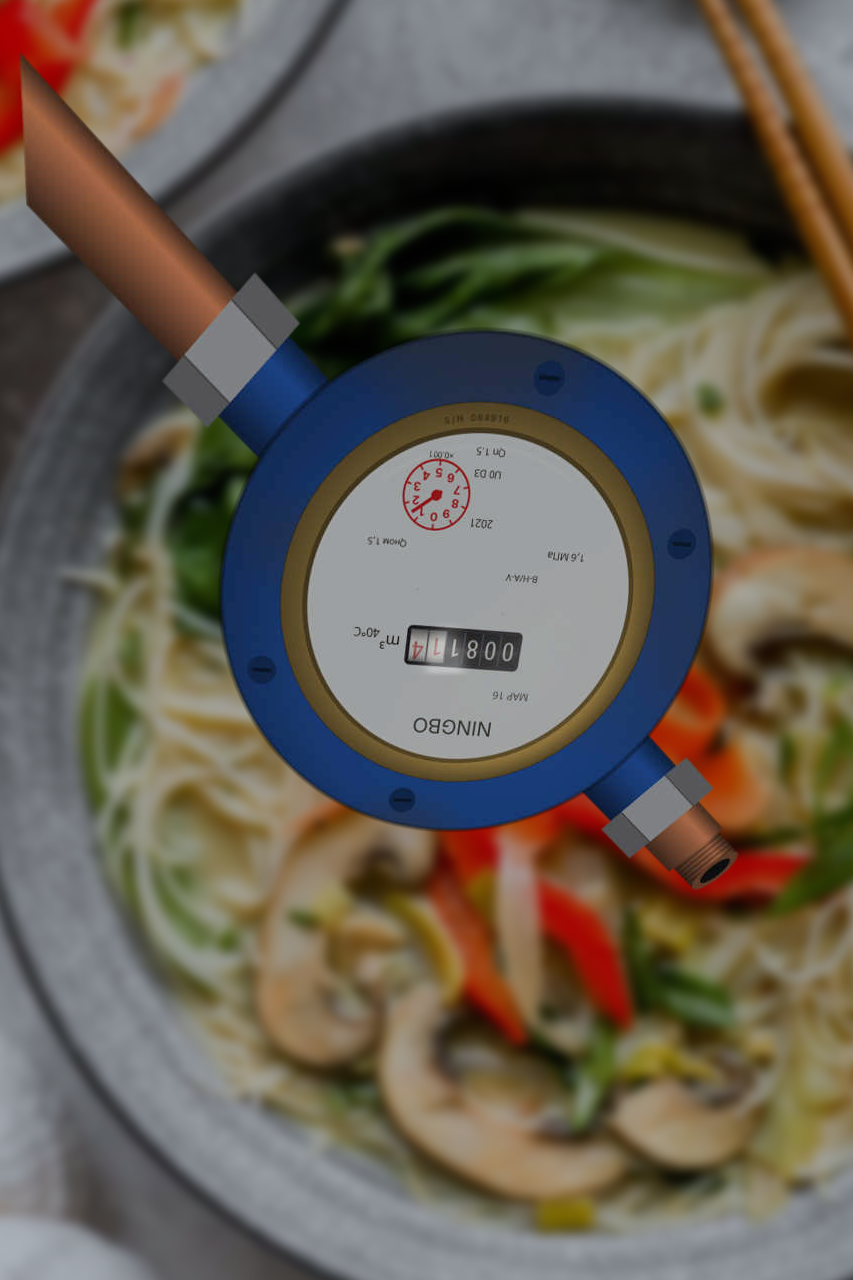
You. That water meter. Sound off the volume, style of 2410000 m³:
81.141 m³
